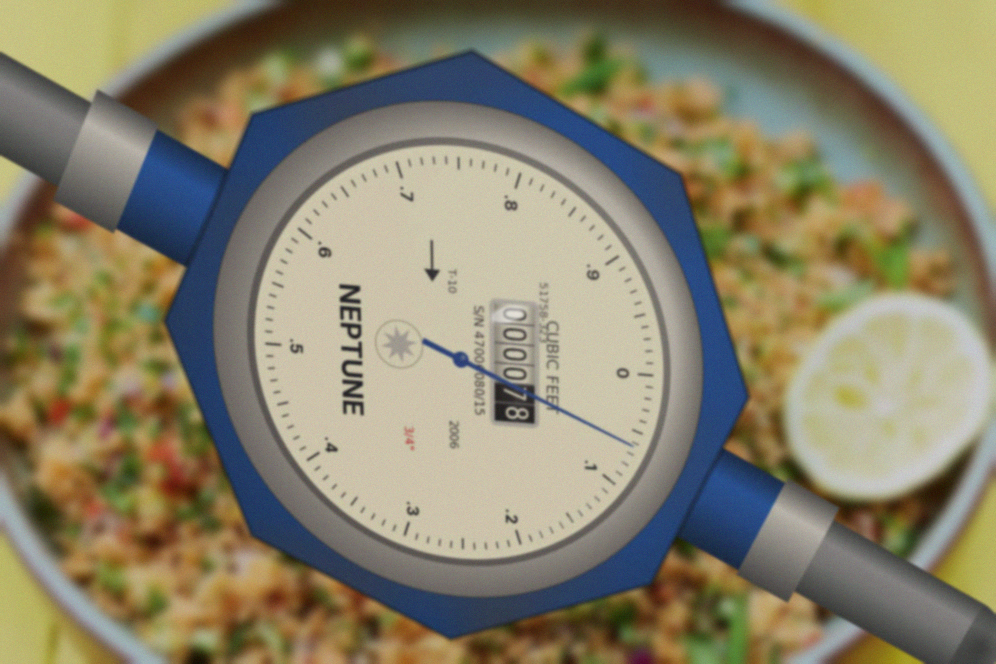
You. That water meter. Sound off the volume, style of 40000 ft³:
78.06 ft³
